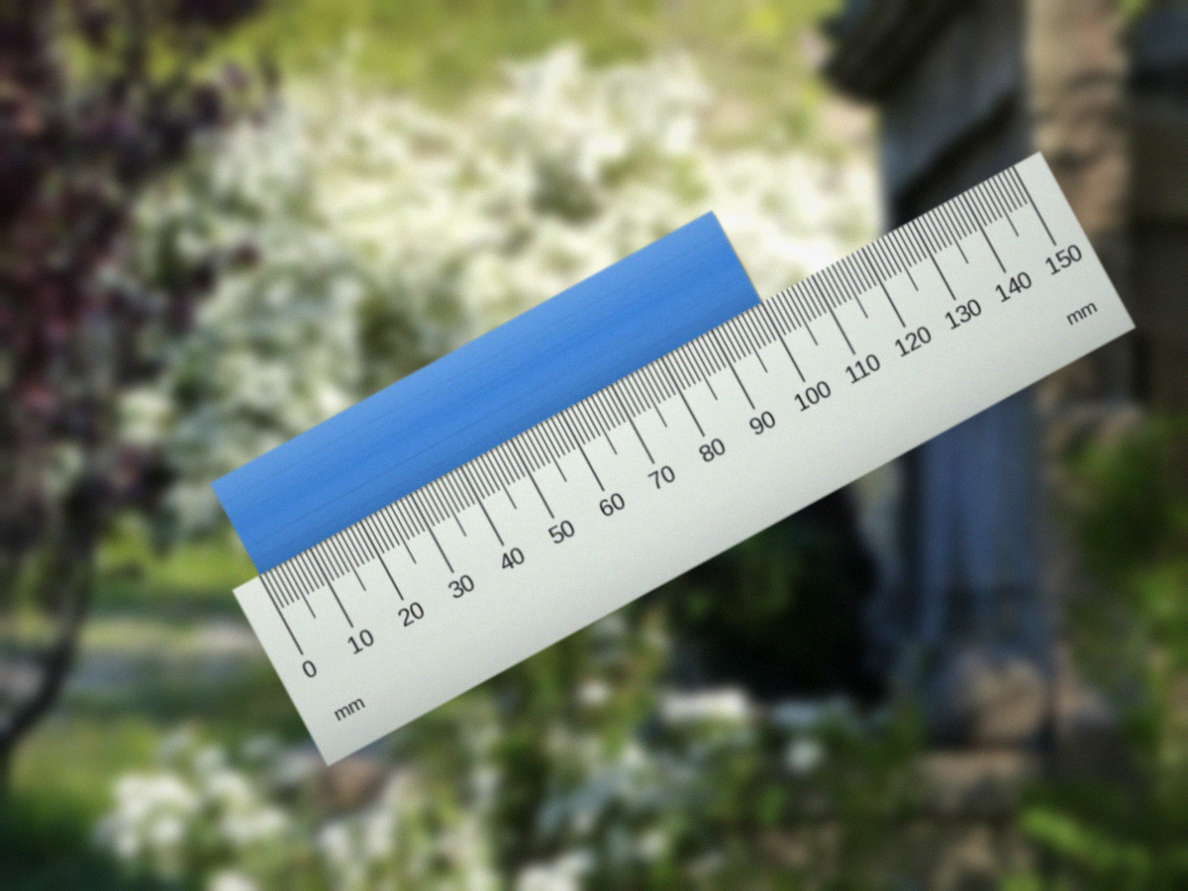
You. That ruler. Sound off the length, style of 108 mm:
100 mm
